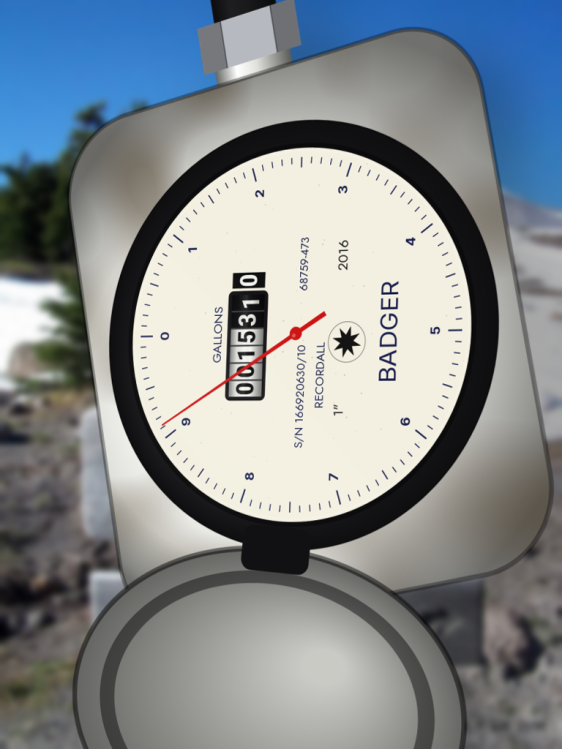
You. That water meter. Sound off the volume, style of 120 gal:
15309.1 gal
